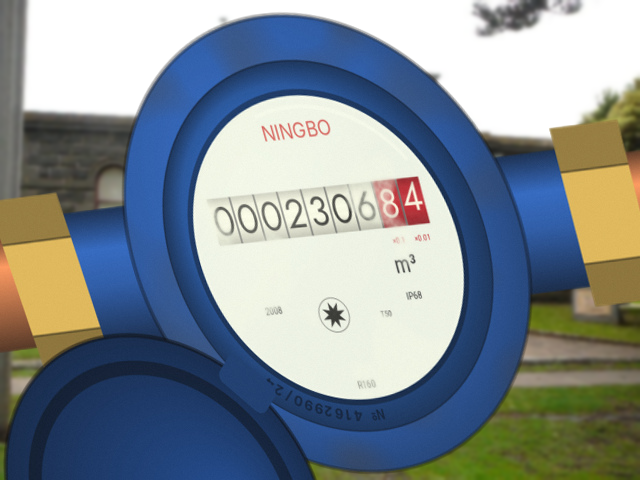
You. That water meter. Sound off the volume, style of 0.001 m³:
2306.84 m³
